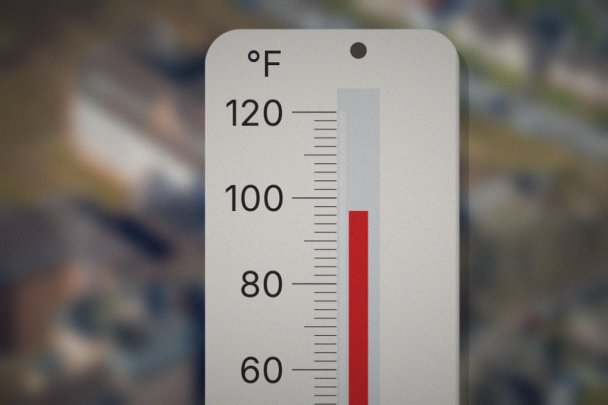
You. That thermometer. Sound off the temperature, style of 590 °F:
97 °F
